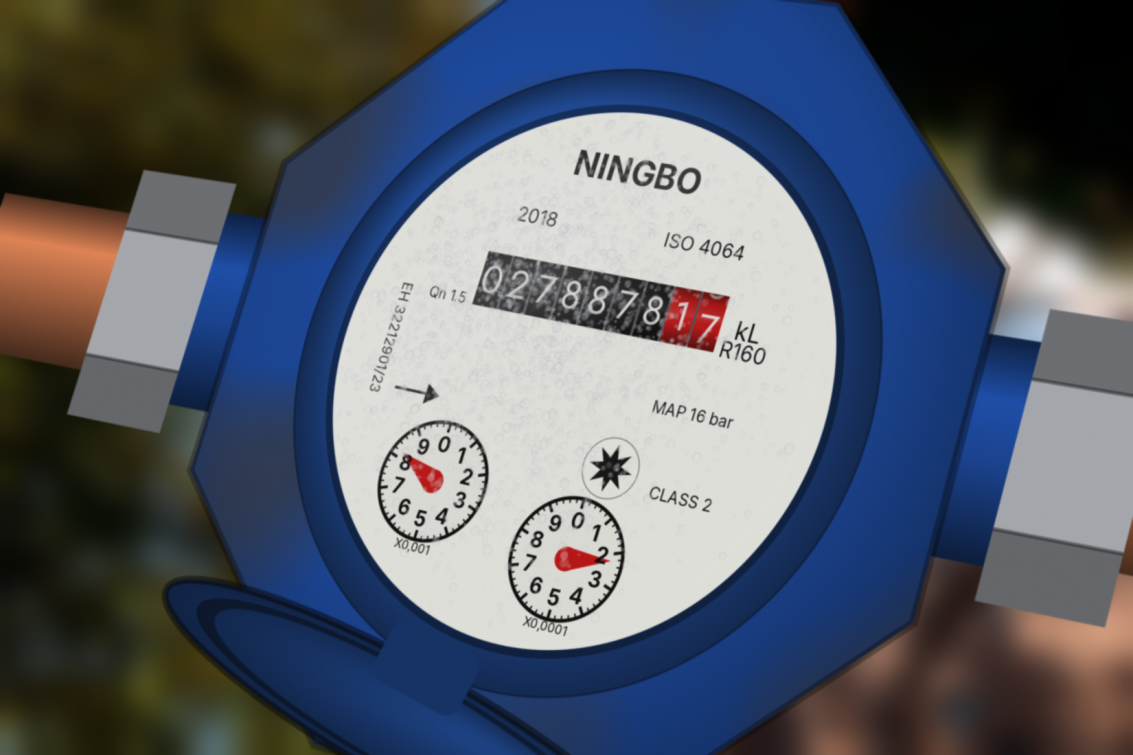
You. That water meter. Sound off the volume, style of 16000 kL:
278878.1682 kL
